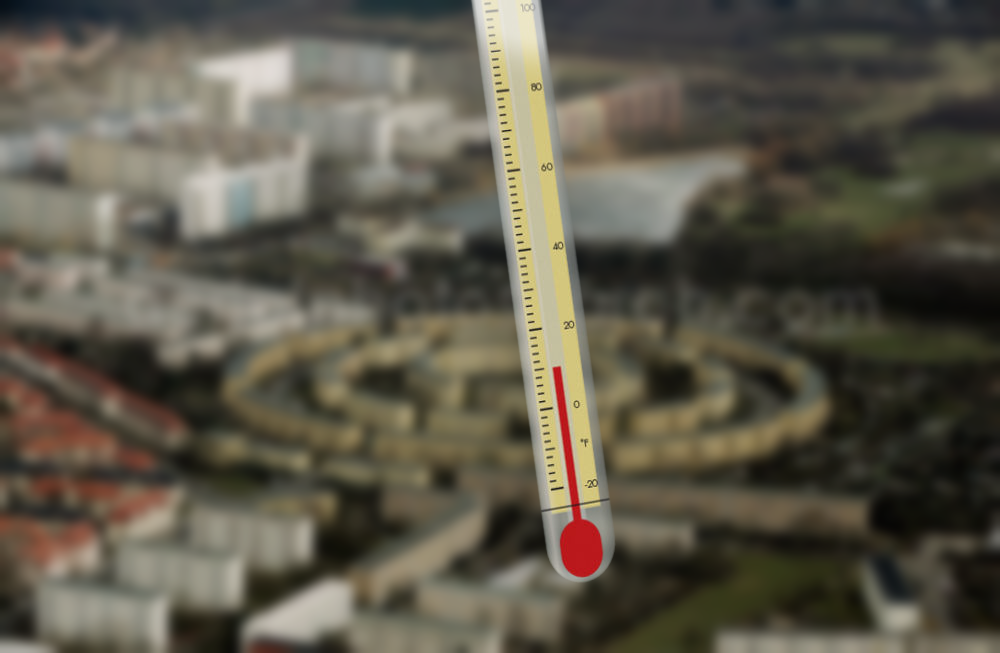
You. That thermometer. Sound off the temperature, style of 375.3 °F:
10 °F
